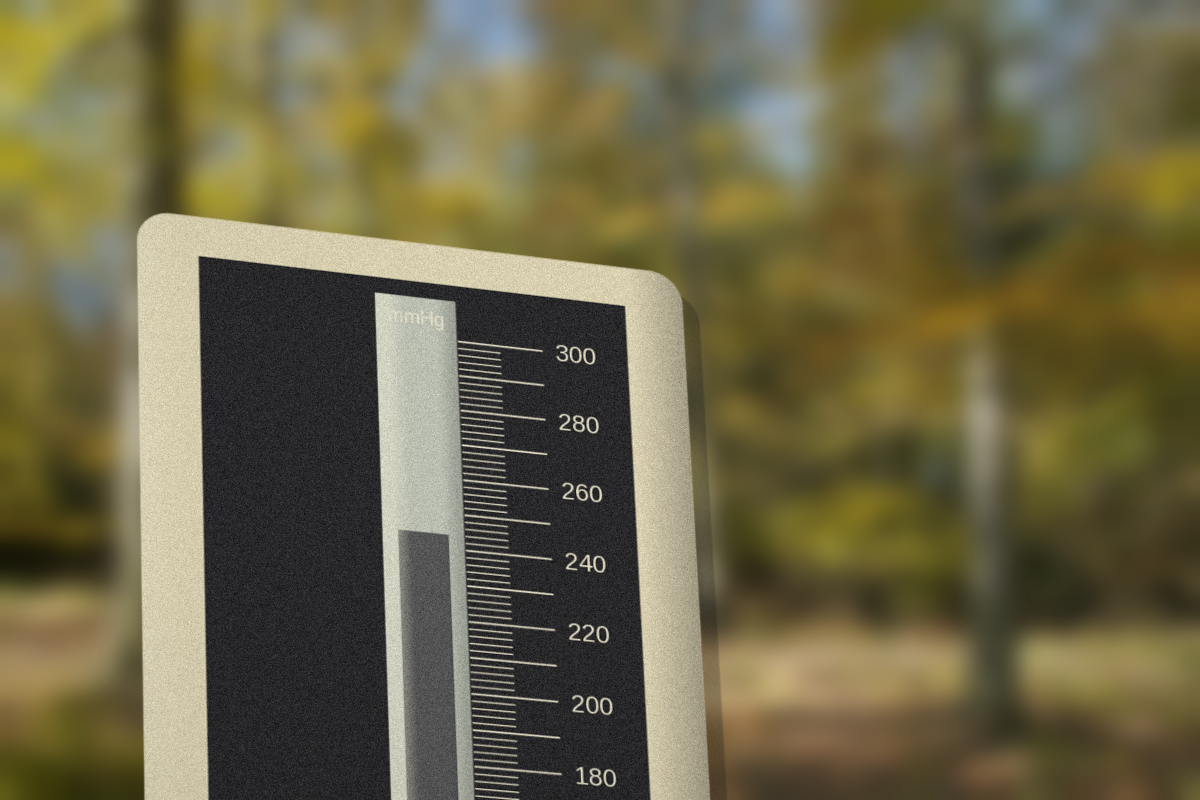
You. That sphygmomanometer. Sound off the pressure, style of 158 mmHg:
244 mmHg
